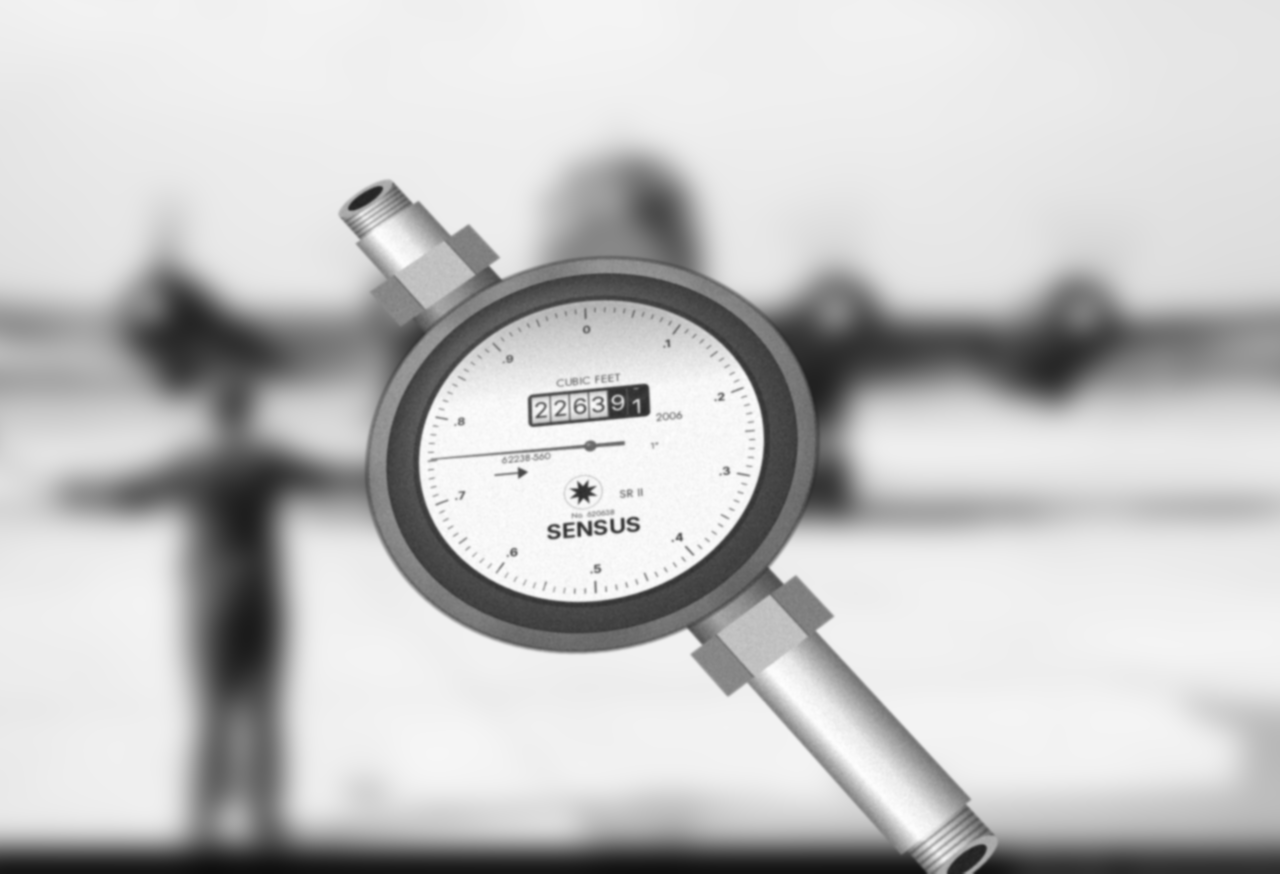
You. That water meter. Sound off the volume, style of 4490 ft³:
226390.75 ft³
